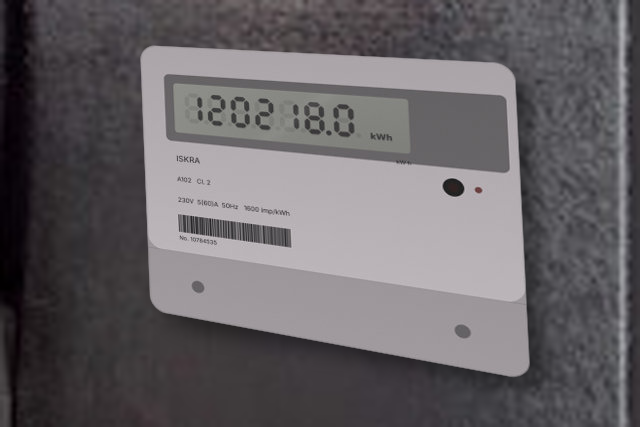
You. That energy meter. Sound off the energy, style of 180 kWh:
120218.0 kWh
